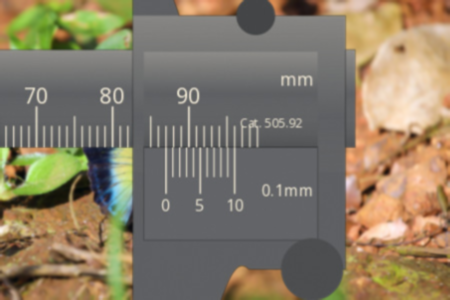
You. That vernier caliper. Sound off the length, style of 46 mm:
87.0 mm
